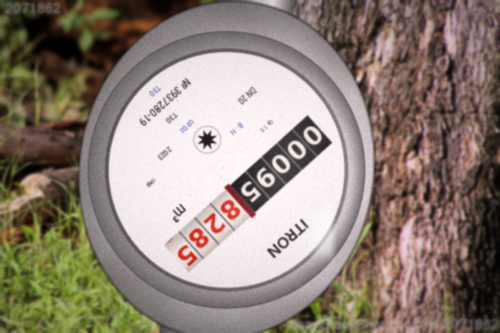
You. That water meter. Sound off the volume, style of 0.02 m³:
95.8285 m³
